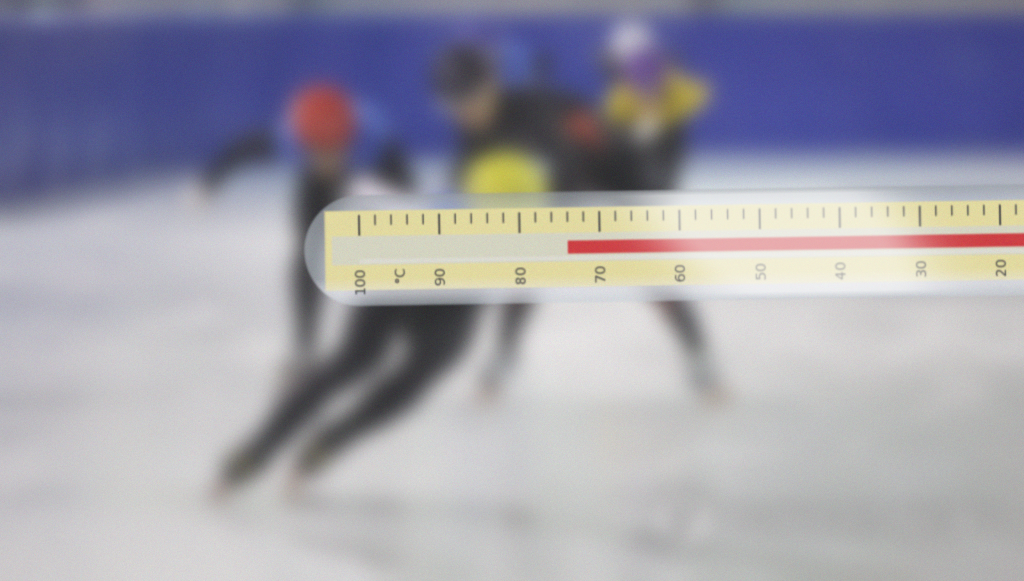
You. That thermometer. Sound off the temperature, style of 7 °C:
74 °C
